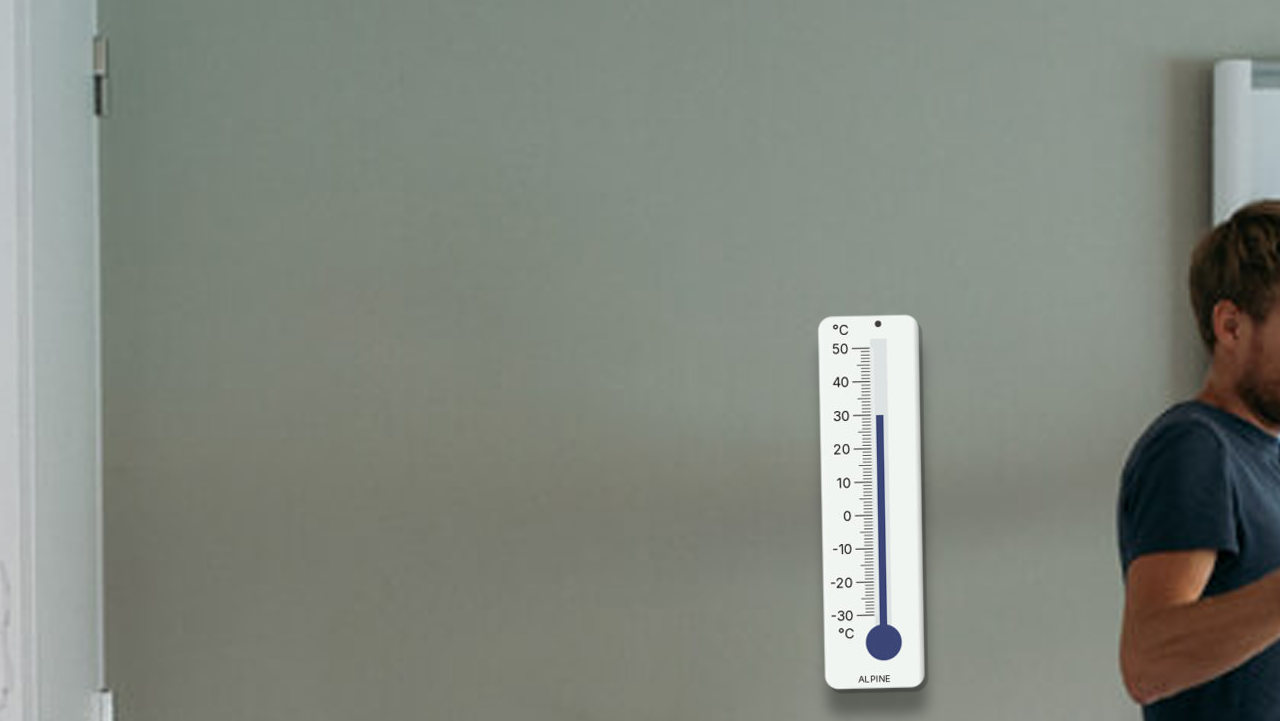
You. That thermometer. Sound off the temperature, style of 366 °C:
30 °C
